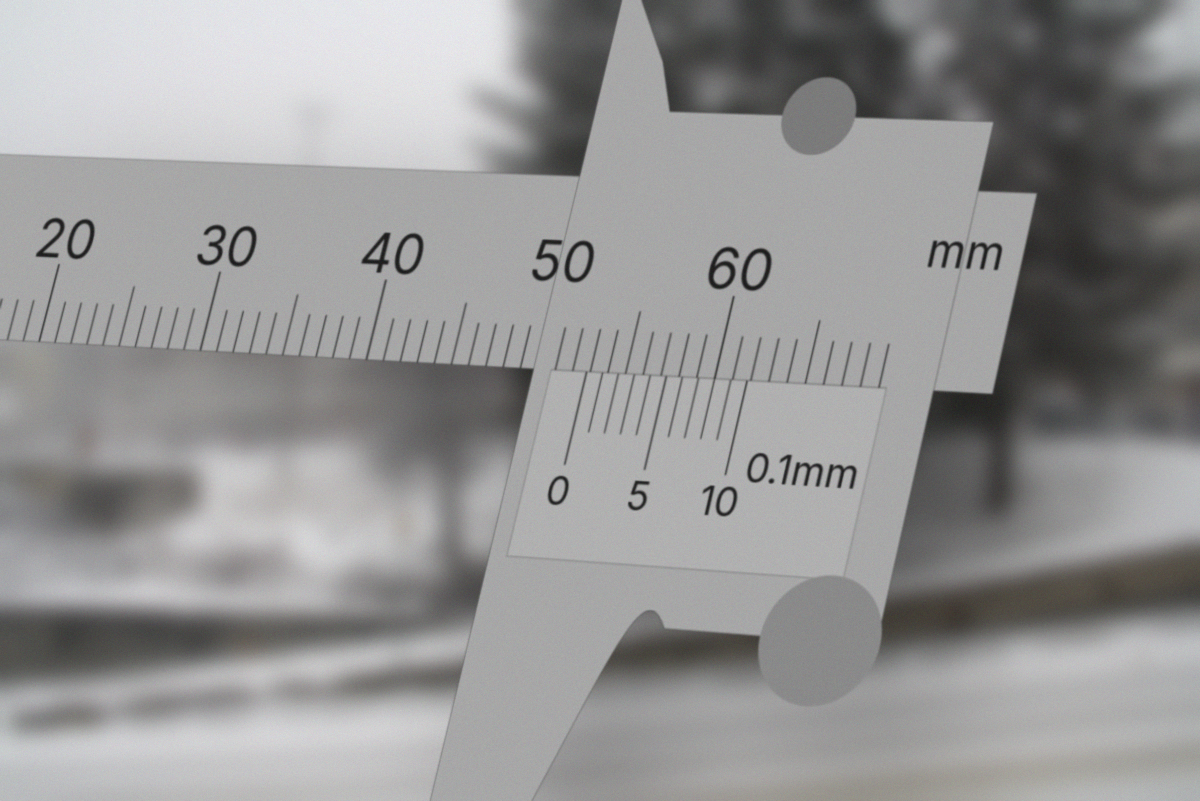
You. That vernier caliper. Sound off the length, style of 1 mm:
52.8 mm
